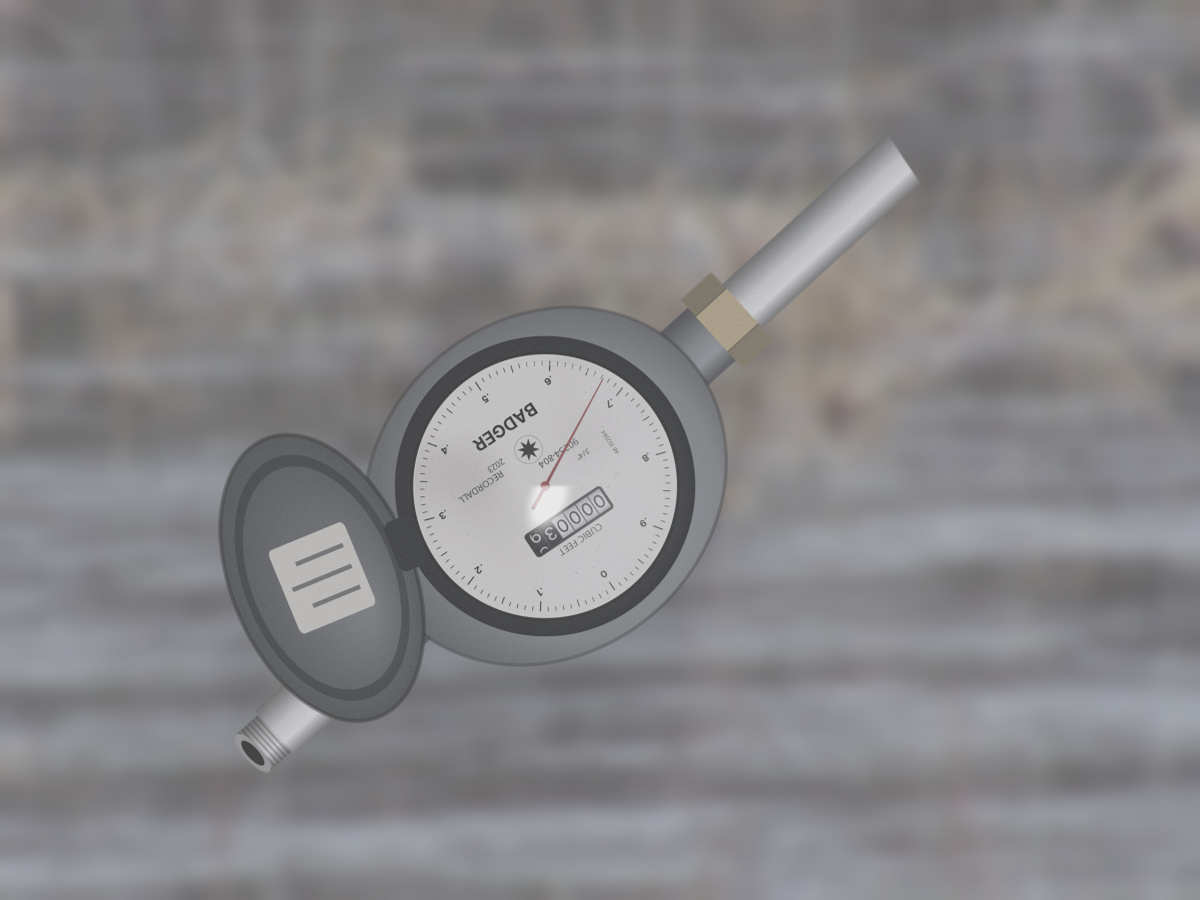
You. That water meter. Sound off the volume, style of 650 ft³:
38.67 ft³
